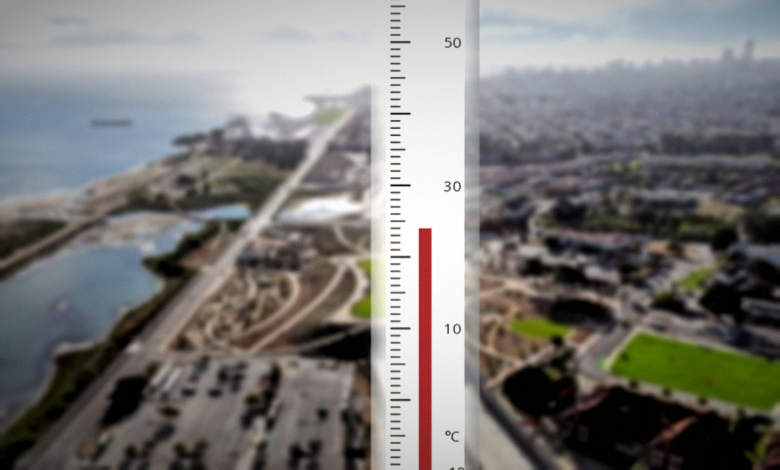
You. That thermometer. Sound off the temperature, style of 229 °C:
24 °C
